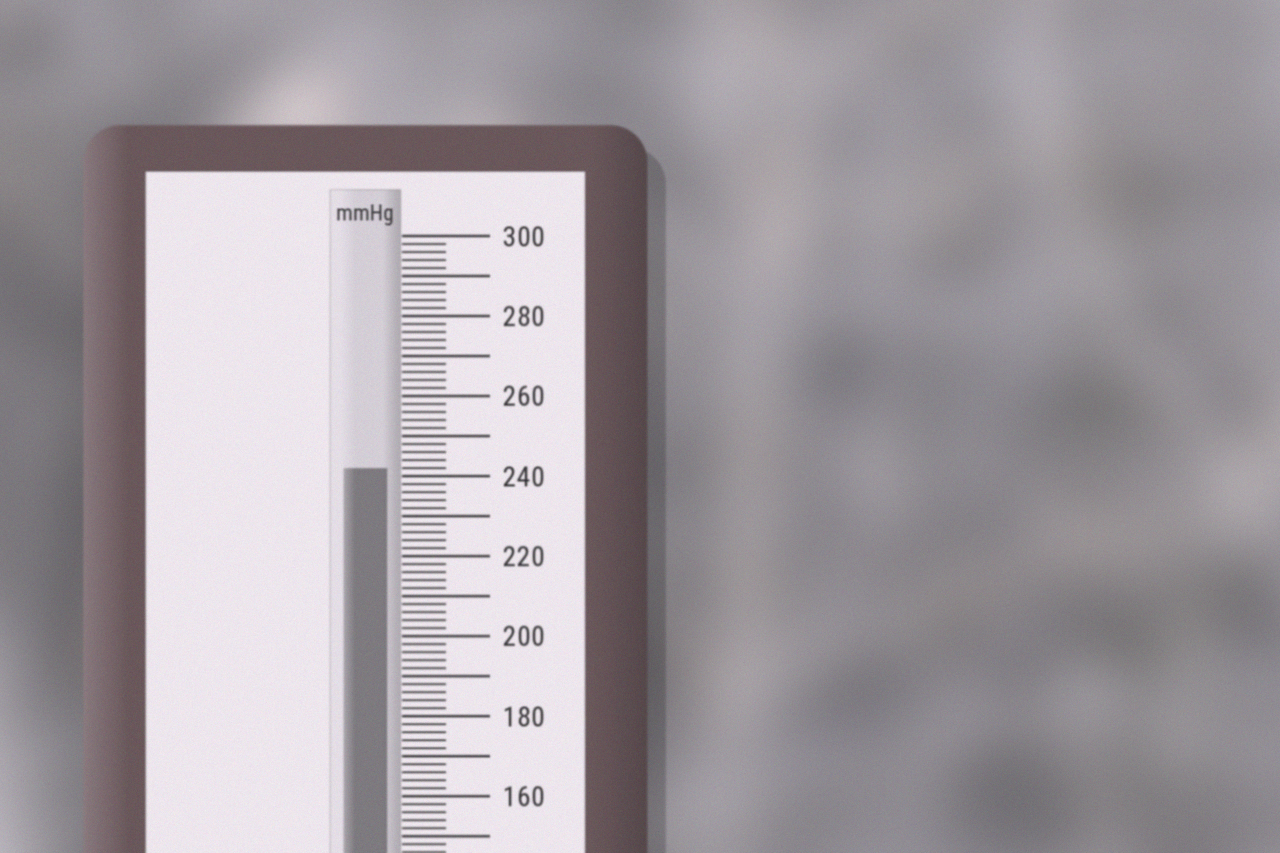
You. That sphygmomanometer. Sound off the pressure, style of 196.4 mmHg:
242 mmHg
